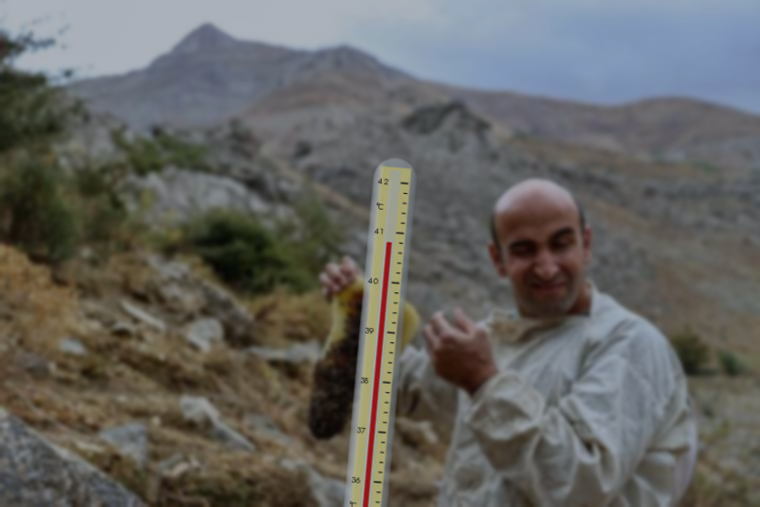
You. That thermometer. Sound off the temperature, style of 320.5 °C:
40.8 °C
